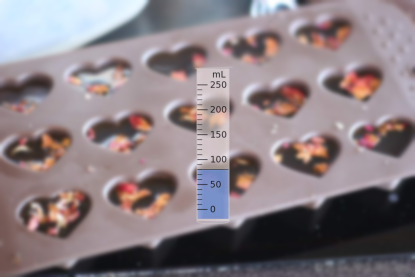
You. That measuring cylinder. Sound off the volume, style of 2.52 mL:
80 mL
